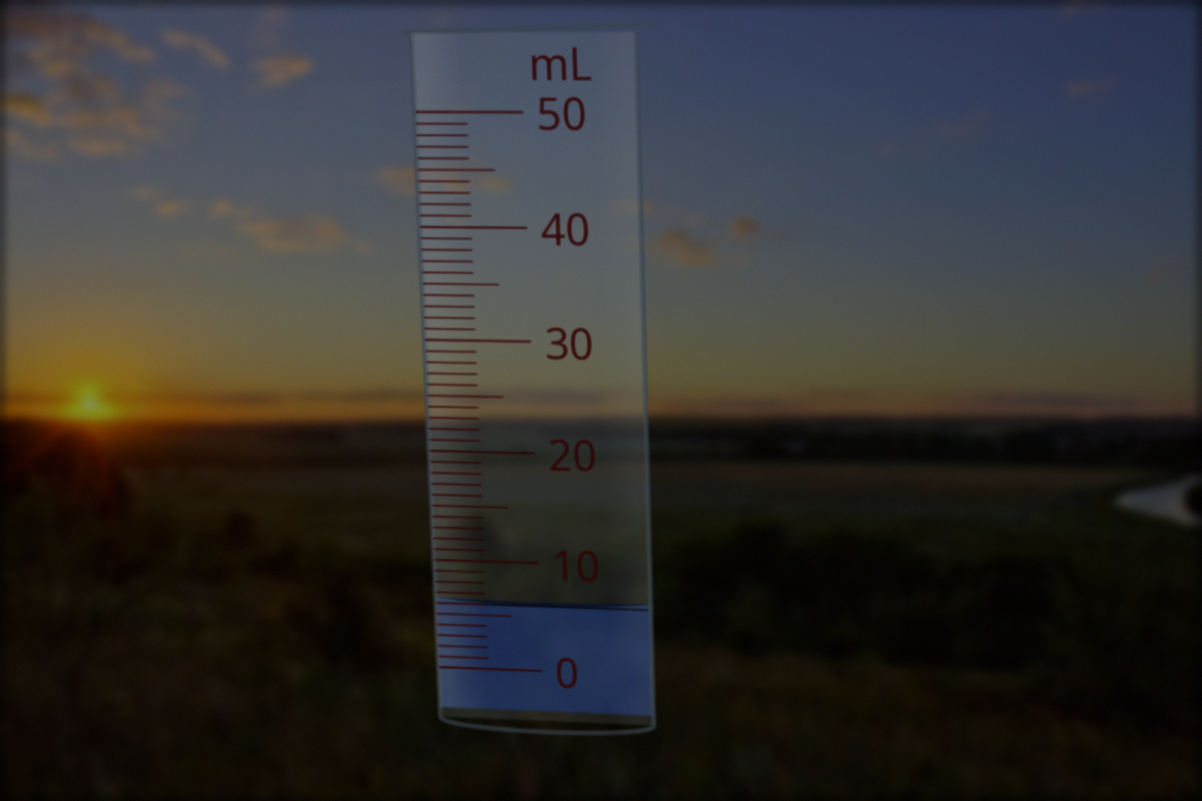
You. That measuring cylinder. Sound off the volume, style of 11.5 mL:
6 mL
